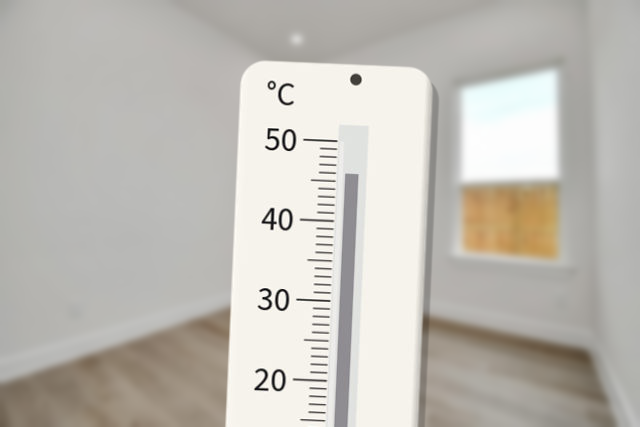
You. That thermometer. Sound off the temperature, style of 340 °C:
46 °C
